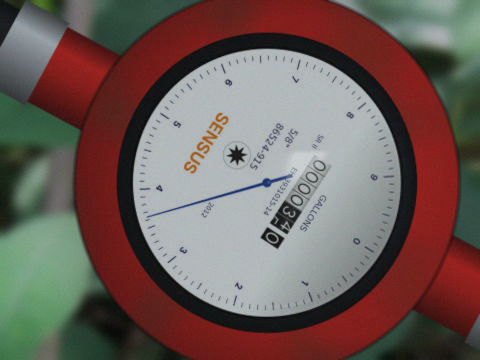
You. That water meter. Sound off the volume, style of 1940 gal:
343.6 gal
